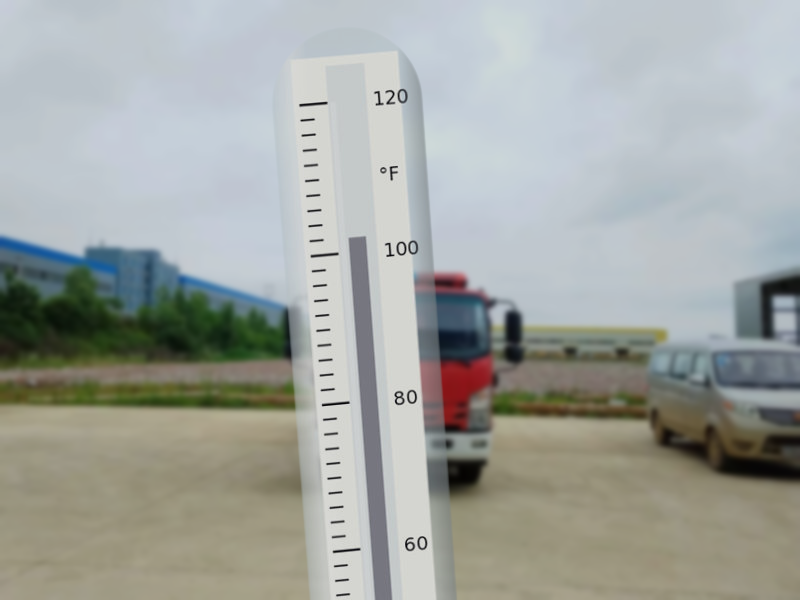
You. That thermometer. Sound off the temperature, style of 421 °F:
102 °F
